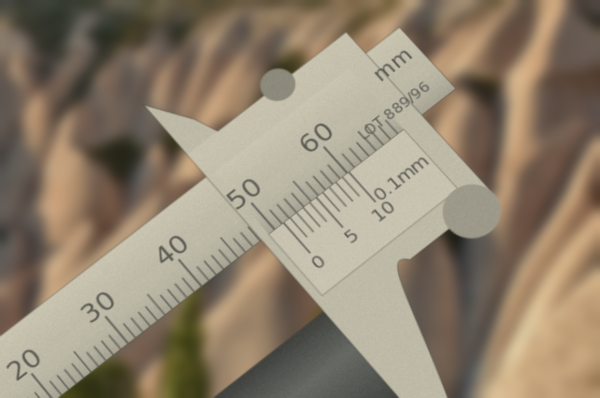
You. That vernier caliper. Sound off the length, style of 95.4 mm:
51.2 mm
